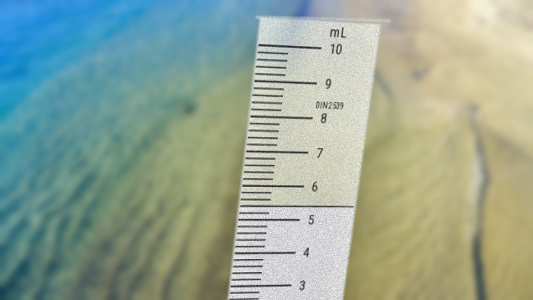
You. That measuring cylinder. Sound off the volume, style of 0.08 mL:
5.4 mL
